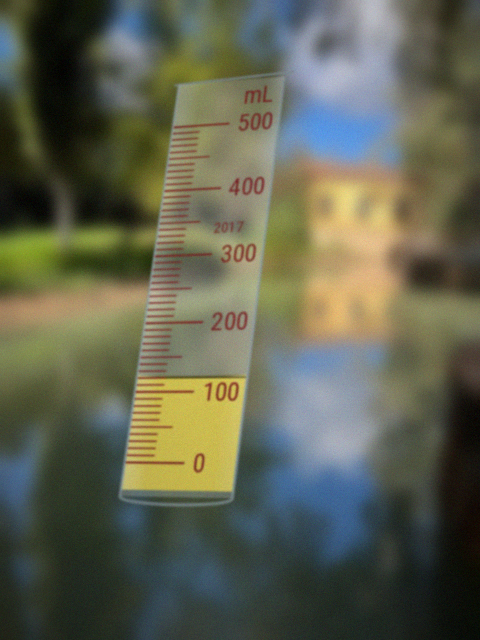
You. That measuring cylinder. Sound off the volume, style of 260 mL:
120 mL
